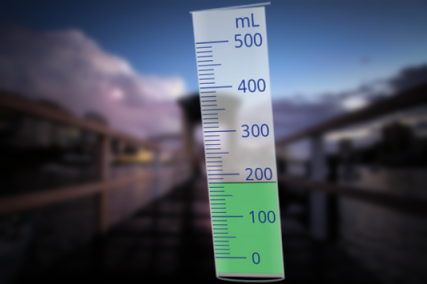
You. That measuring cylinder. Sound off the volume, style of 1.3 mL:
180 mL
